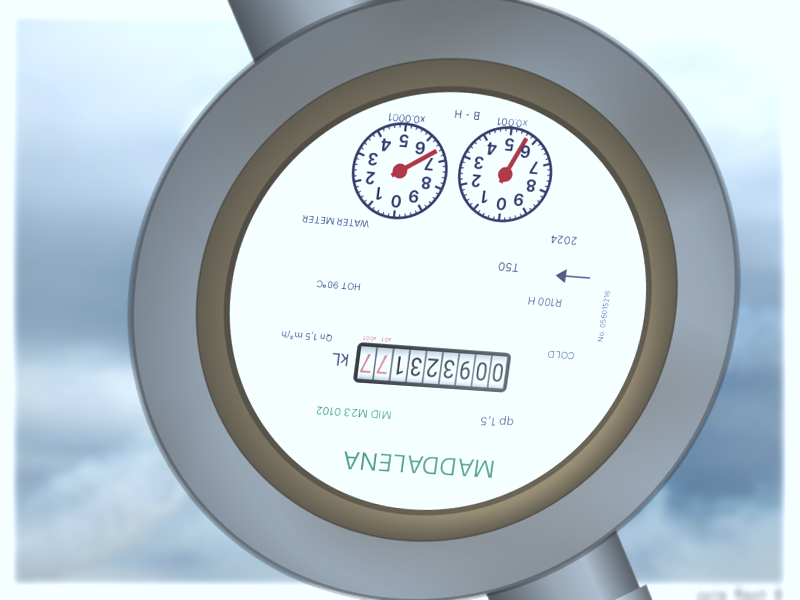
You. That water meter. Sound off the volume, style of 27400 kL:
93231.7756 kL
